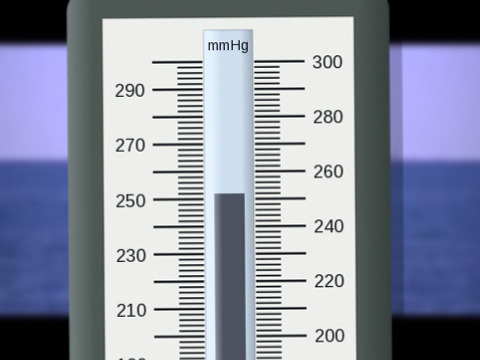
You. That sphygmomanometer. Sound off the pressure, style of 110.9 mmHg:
252 mmHg
